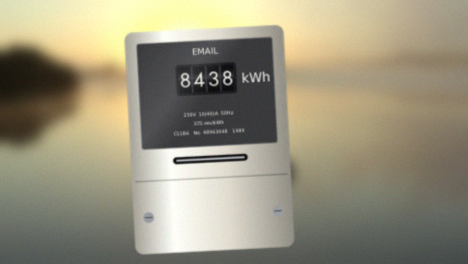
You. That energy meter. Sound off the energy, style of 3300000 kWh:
8438 kWh
